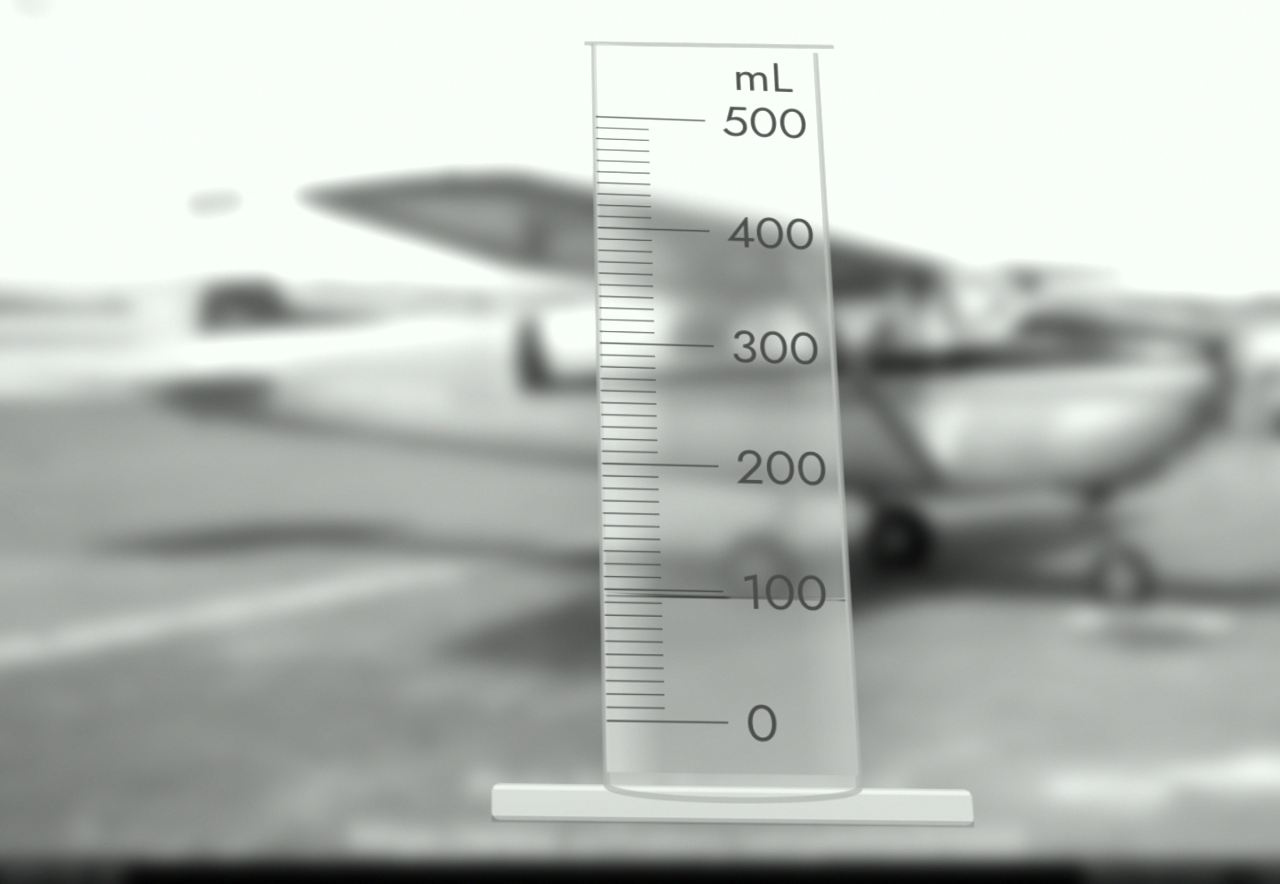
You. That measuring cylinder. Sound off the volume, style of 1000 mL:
95 mL
